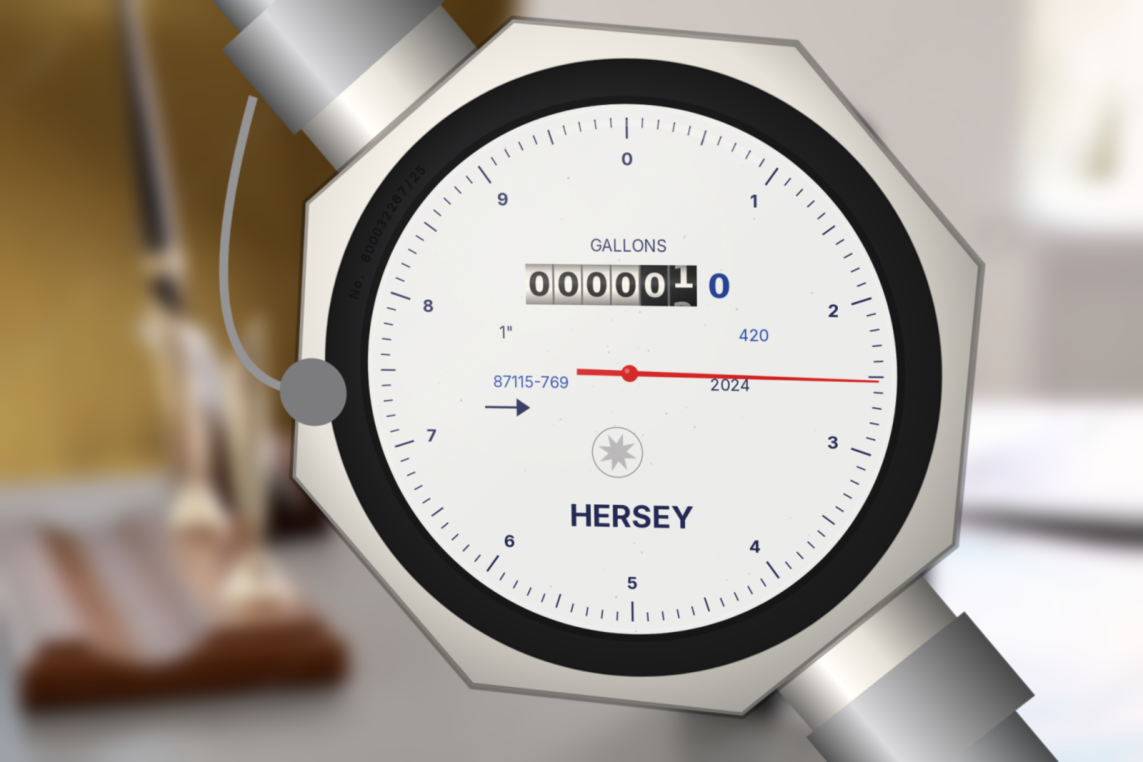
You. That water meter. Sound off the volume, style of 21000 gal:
12.5 gal
